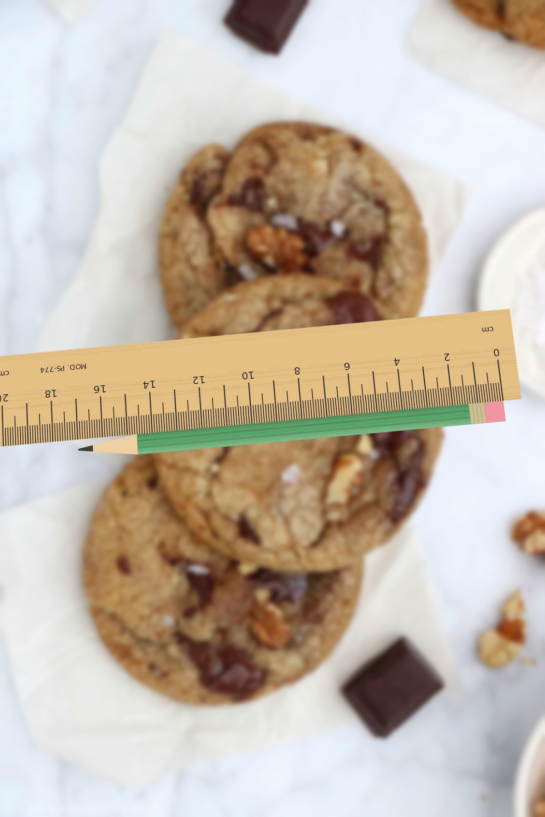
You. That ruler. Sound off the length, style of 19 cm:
17 cm
